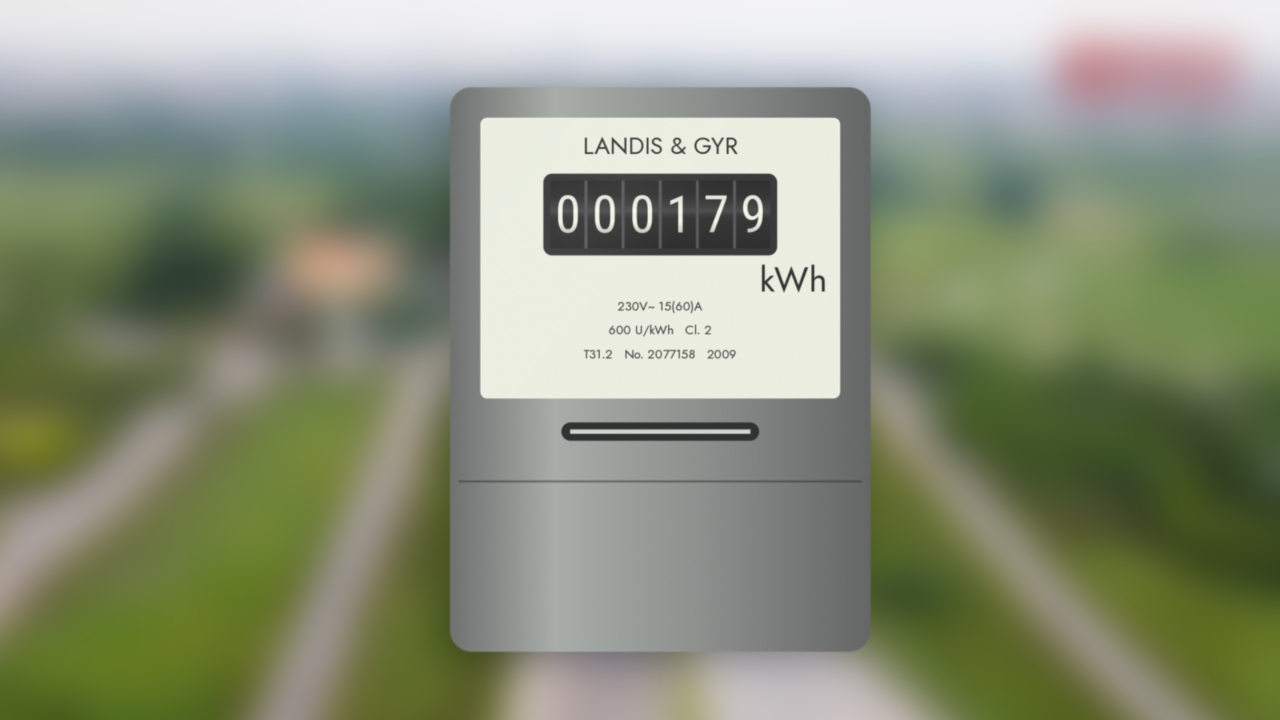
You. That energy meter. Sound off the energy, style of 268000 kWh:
179 kWh
